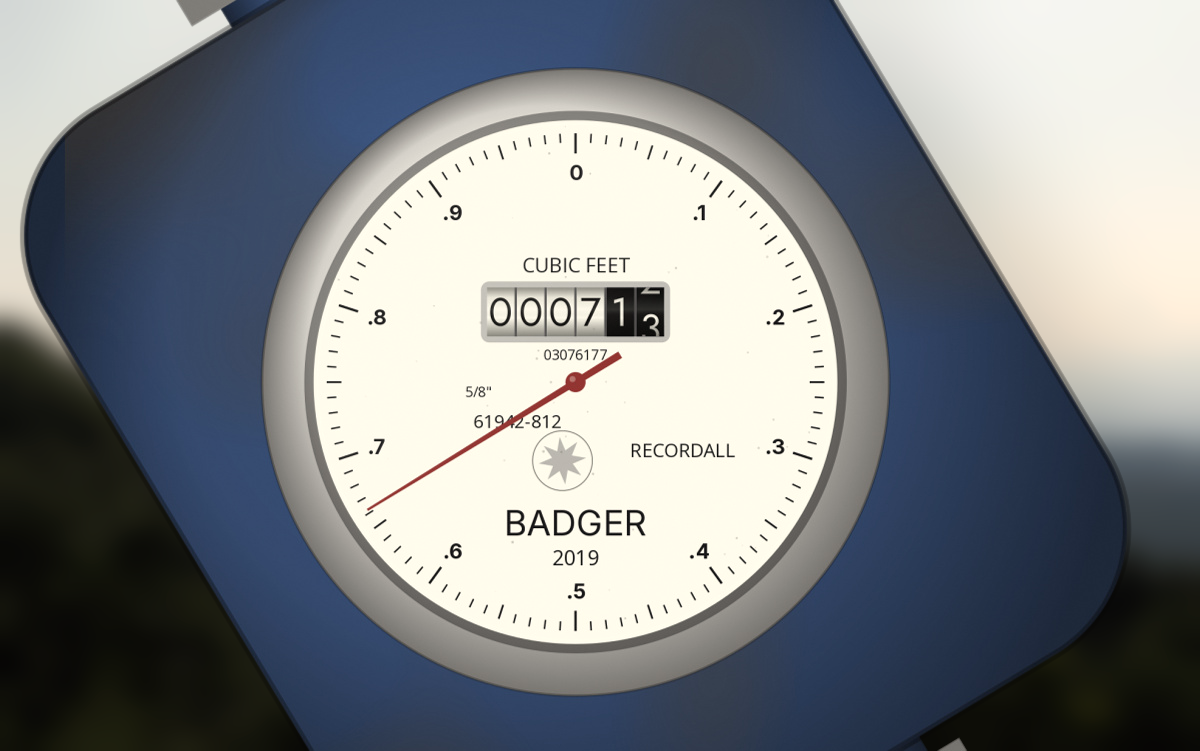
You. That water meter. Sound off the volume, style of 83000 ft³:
712.66 ft³
